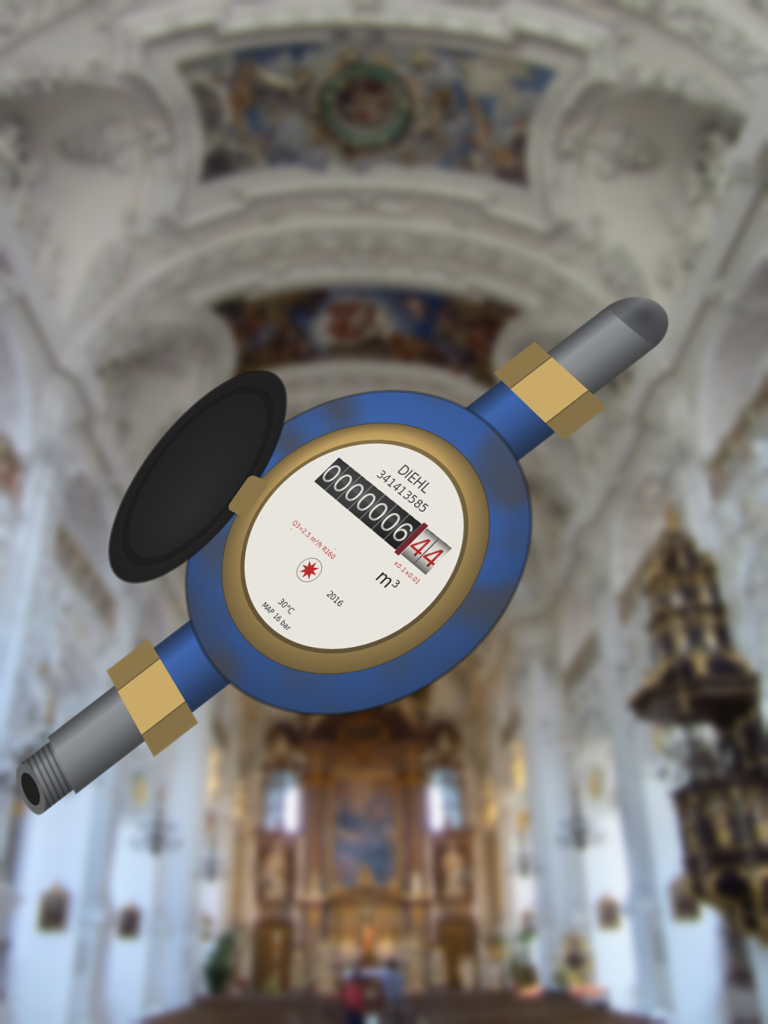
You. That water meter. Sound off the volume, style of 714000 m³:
6.44 m³
